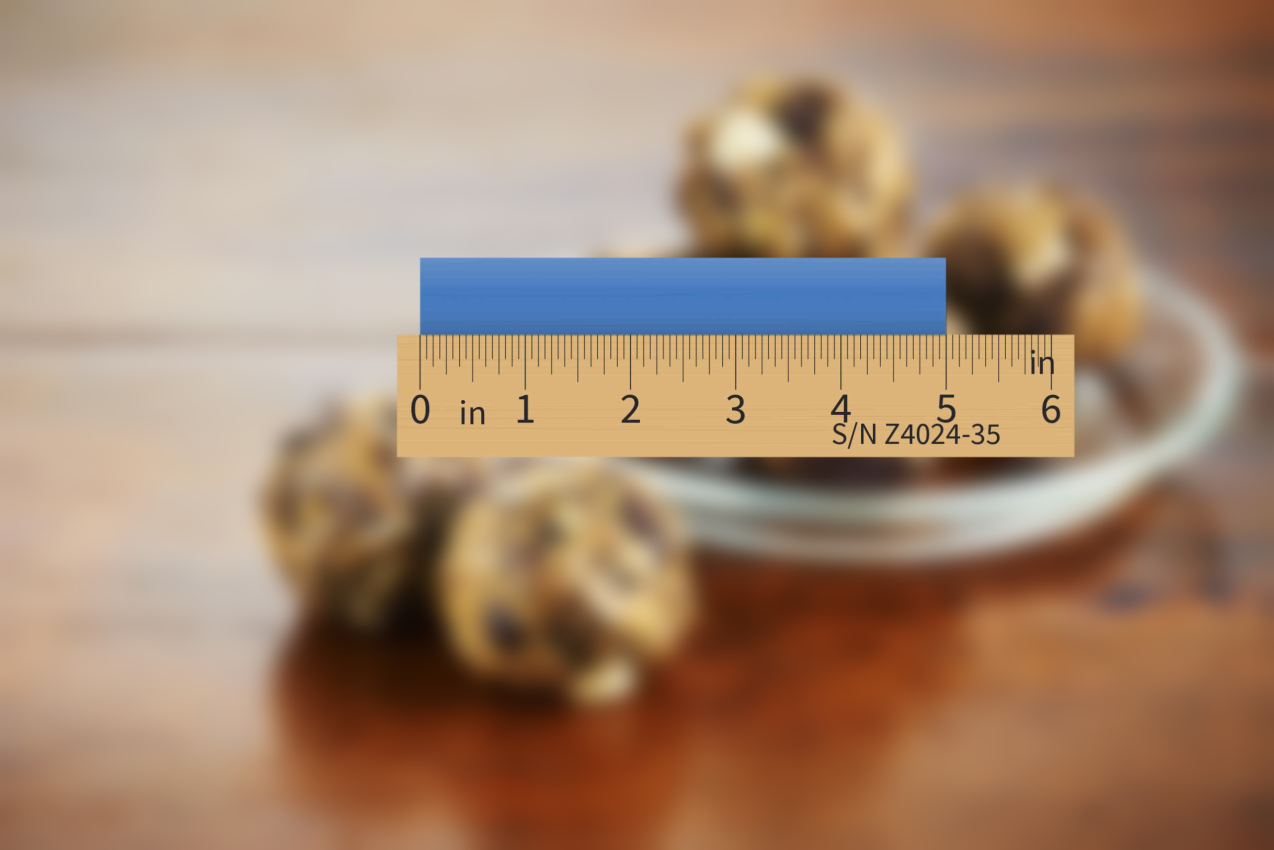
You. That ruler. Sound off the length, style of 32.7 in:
5 in
